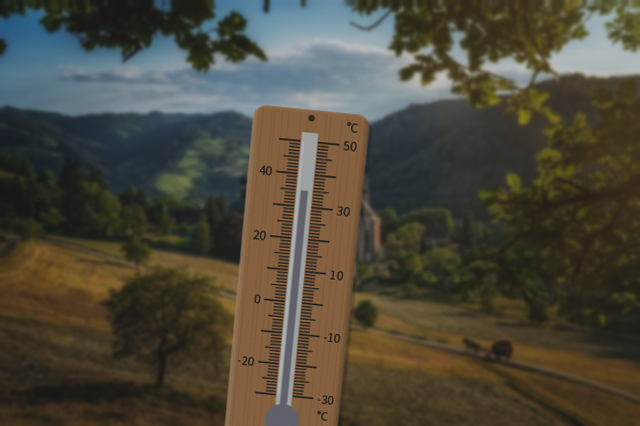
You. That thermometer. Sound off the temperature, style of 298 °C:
35 °C
